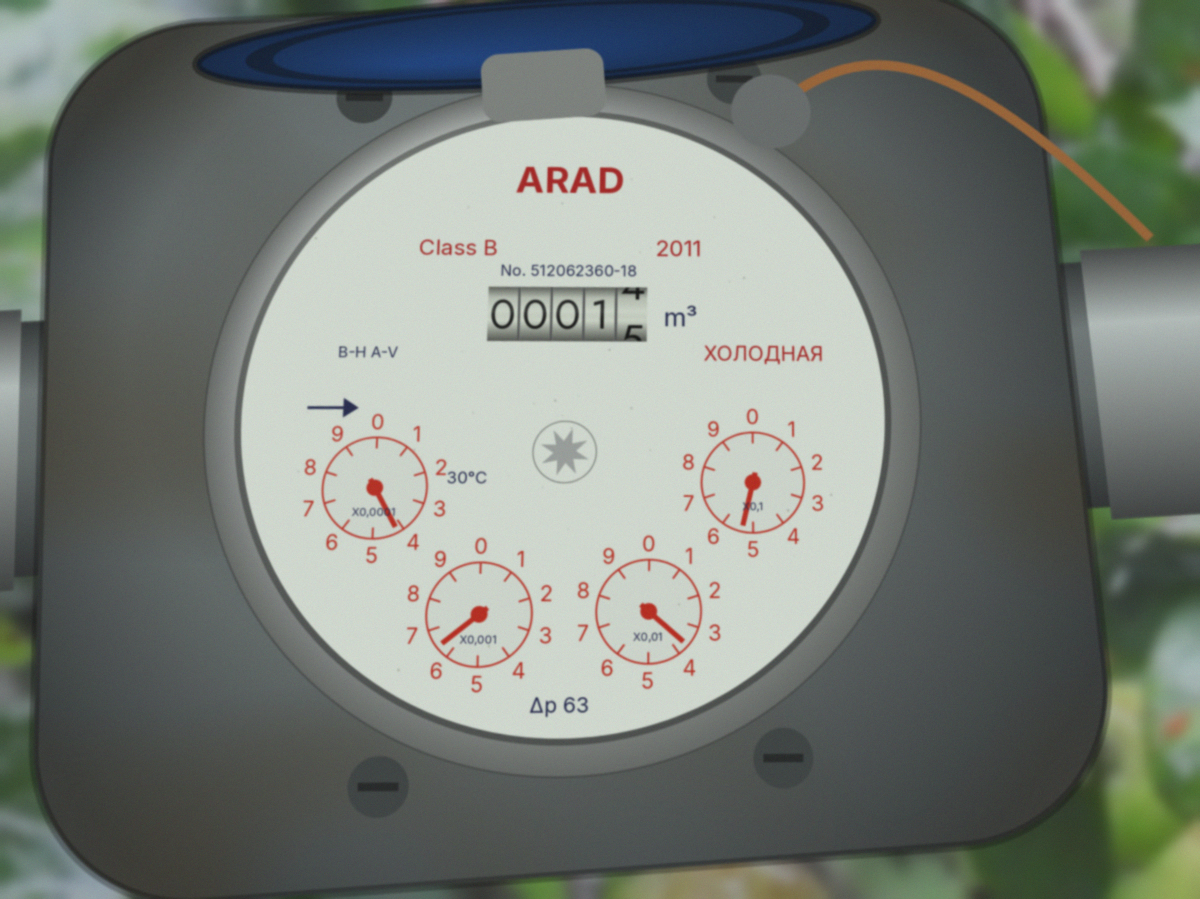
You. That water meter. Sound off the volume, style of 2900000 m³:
14.5364 m³
